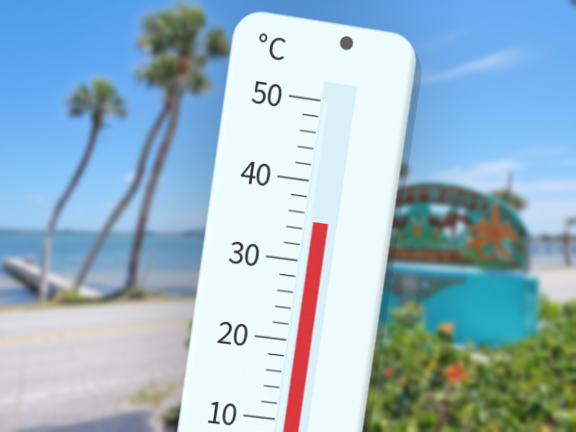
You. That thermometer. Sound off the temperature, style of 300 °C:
35 °C
